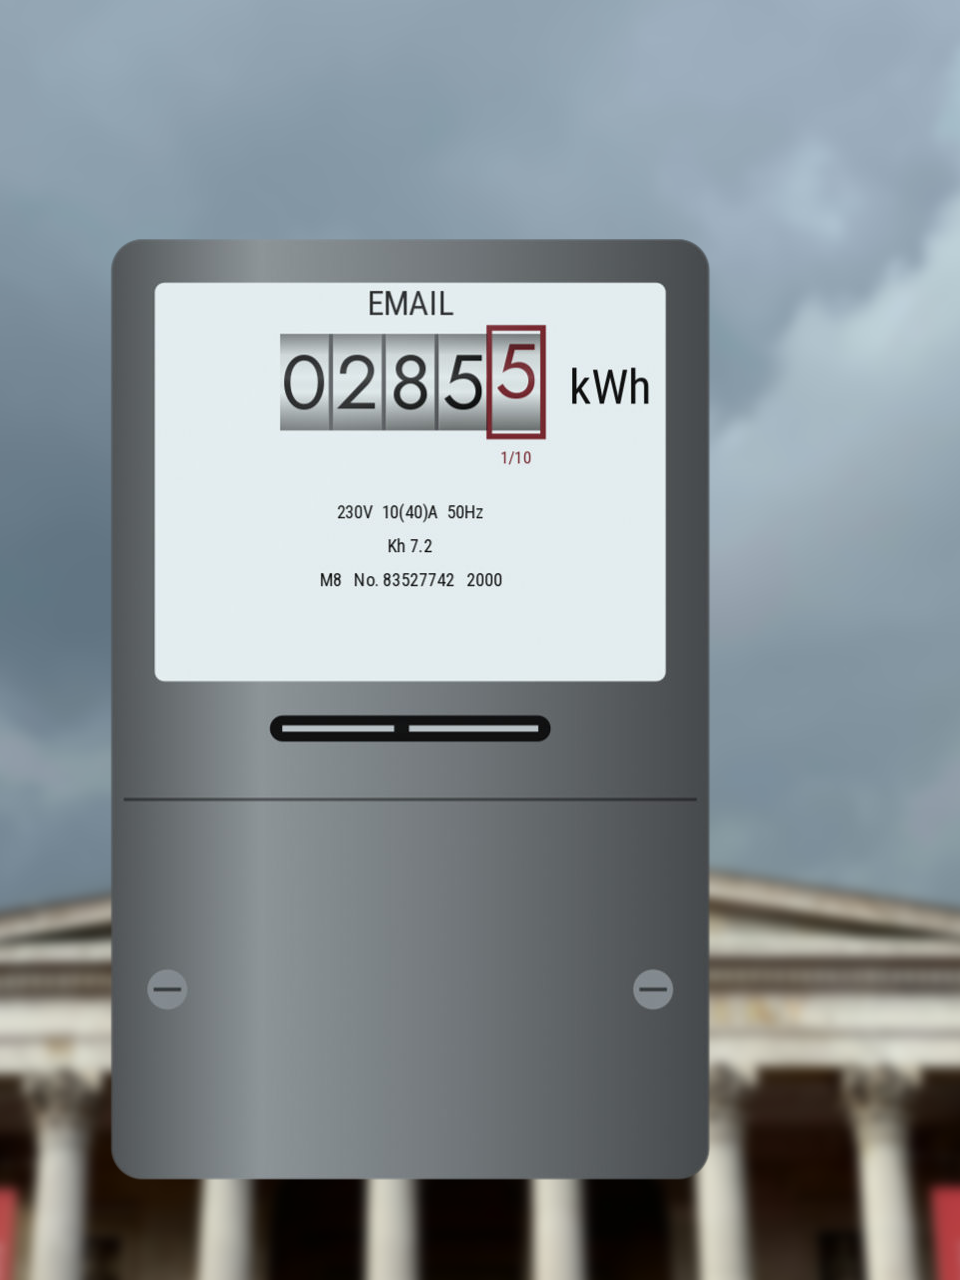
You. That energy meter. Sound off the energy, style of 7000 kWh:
285.5 kWh
